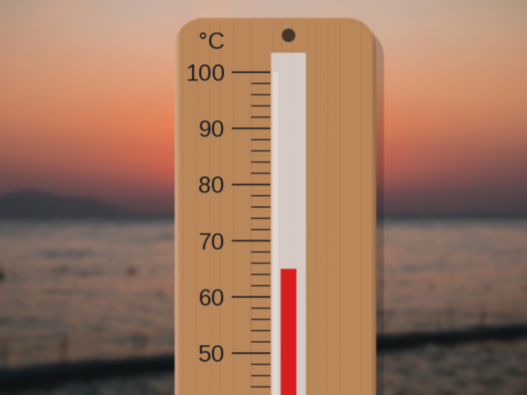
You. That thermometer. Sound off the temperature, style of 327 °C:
65 °C
